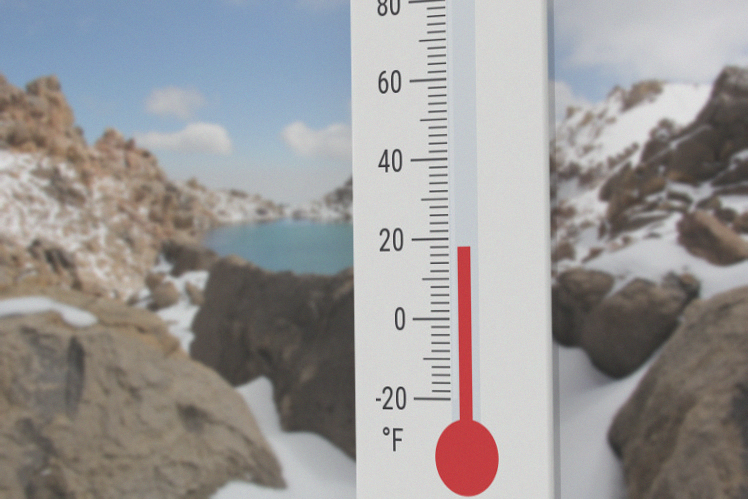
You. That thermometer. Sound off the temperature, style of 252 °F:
18 °F
